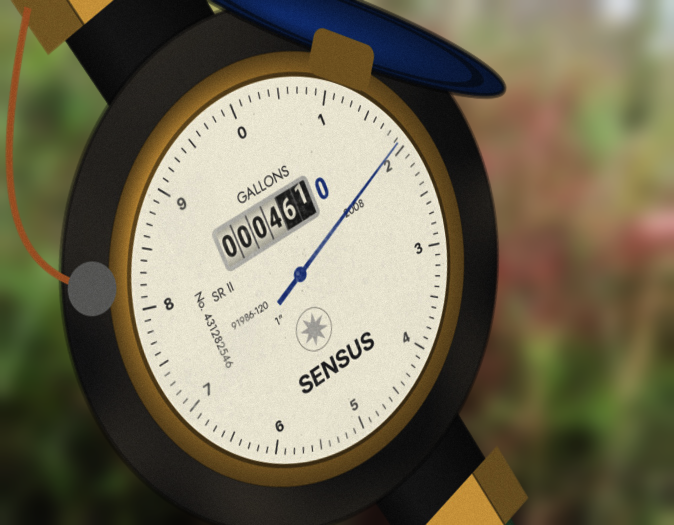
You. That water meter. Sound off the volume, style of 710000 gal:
4611.9 gal
